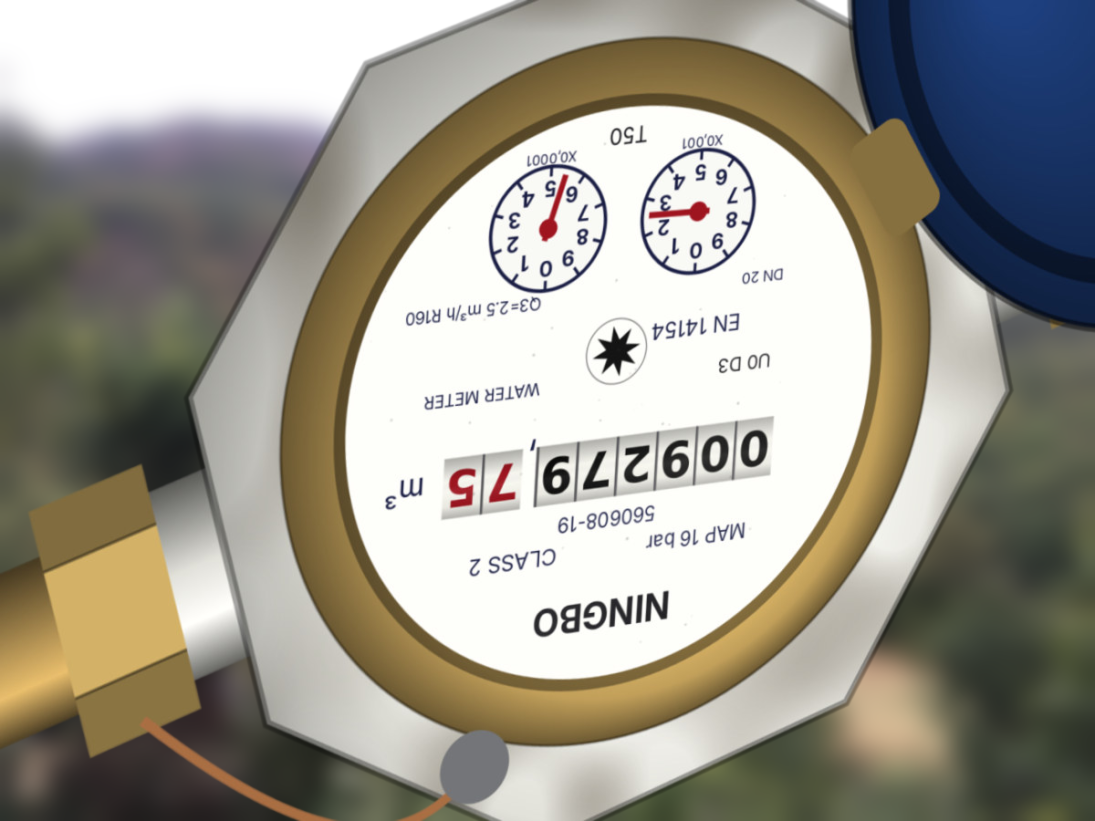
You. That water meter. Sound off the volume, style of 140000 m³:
9279.7525 m³
